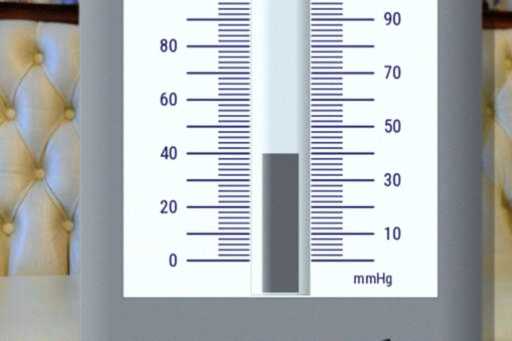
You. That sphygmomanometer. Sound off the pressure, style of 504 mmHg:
40 mmHg
